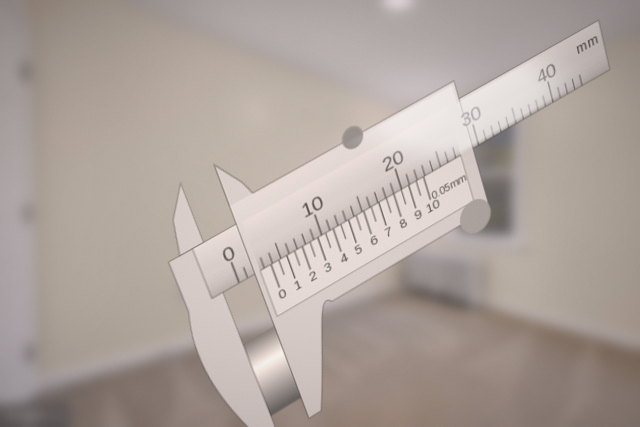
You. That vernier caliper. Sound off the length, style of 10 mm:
3.8 mm
